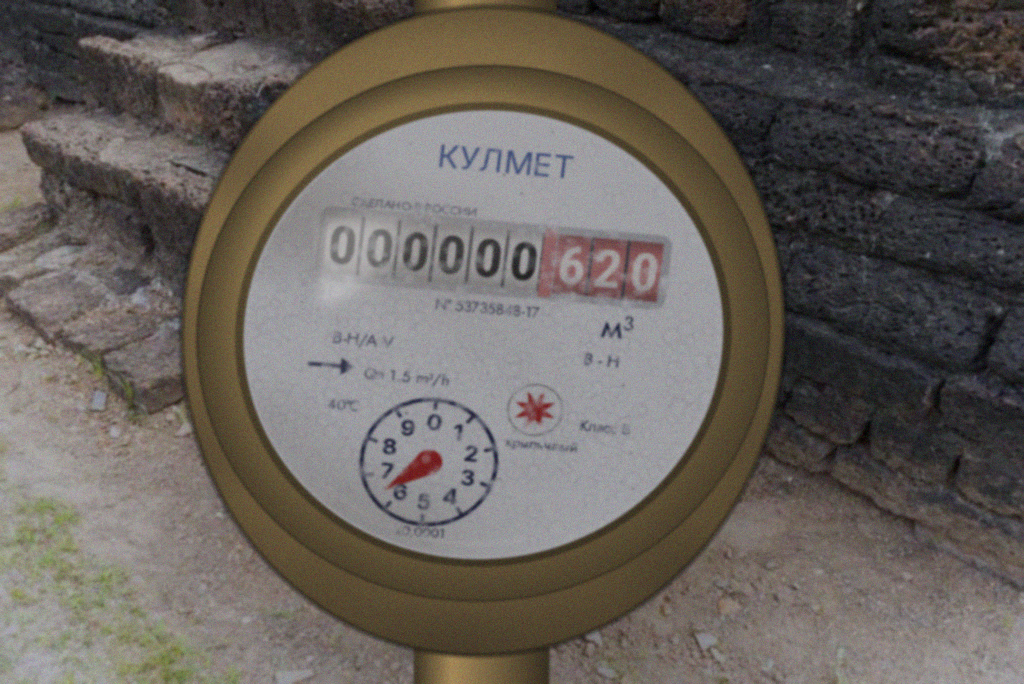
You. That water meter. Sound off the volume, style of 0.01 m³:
0.6206 m³
